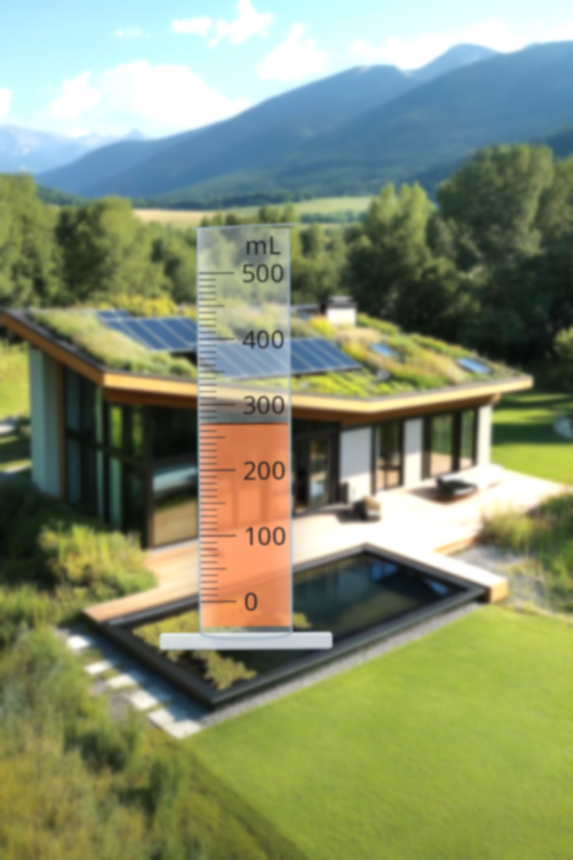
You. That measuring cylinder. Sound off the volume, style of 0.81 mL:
270 mL
